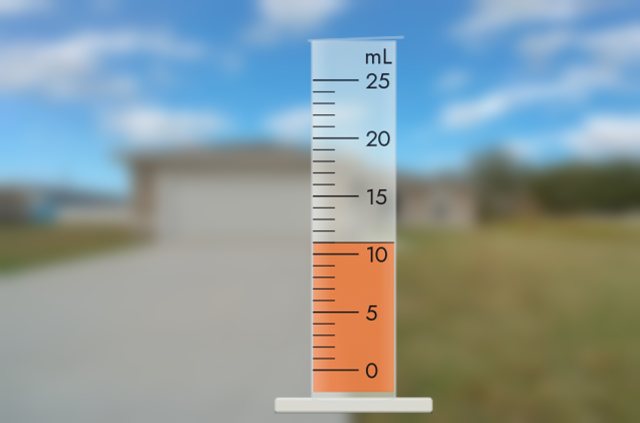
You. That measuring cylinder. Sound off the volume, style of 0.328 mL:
11 mL
